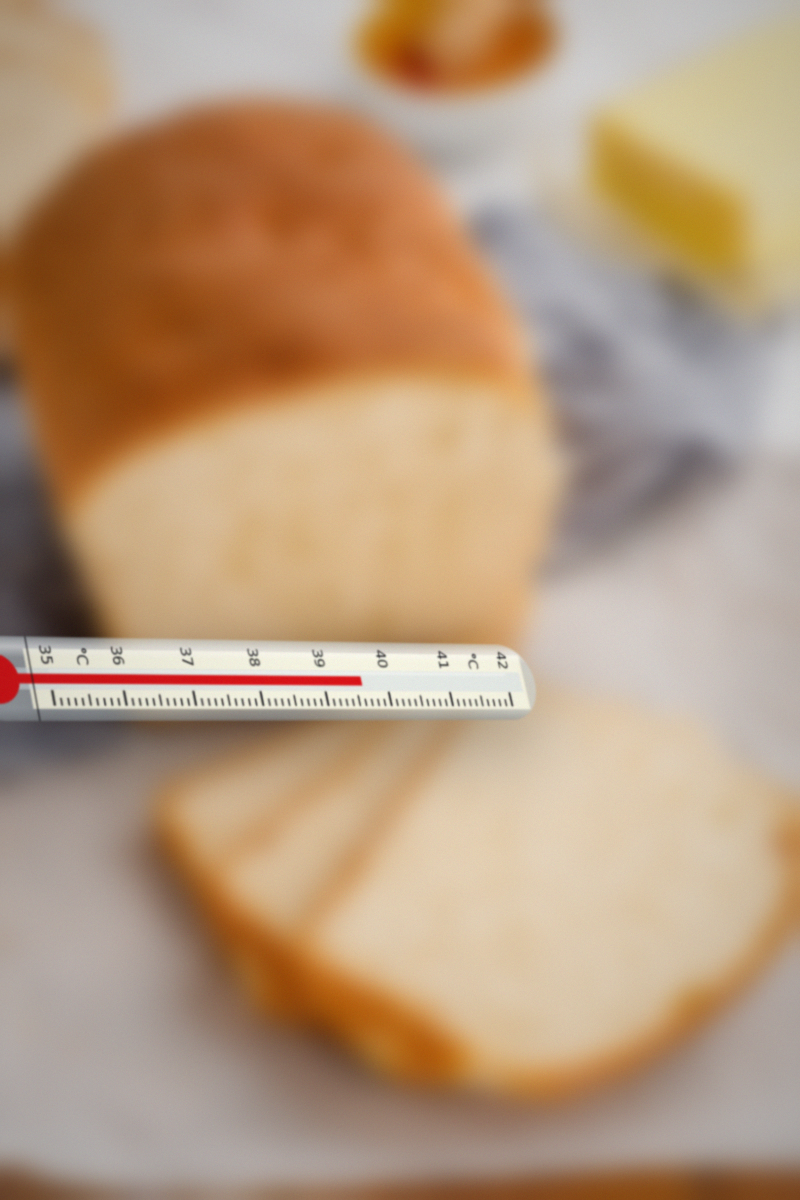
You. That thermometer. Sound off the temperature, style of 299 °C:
39.6 °C
